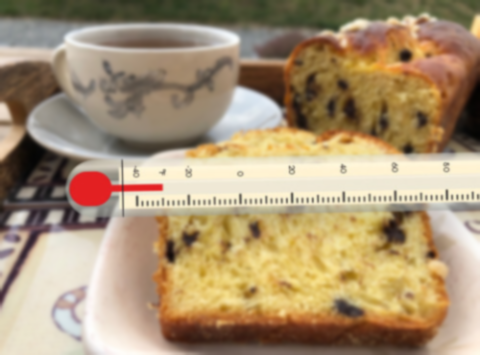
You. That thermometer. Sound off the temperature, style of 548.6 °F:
-30 °F
